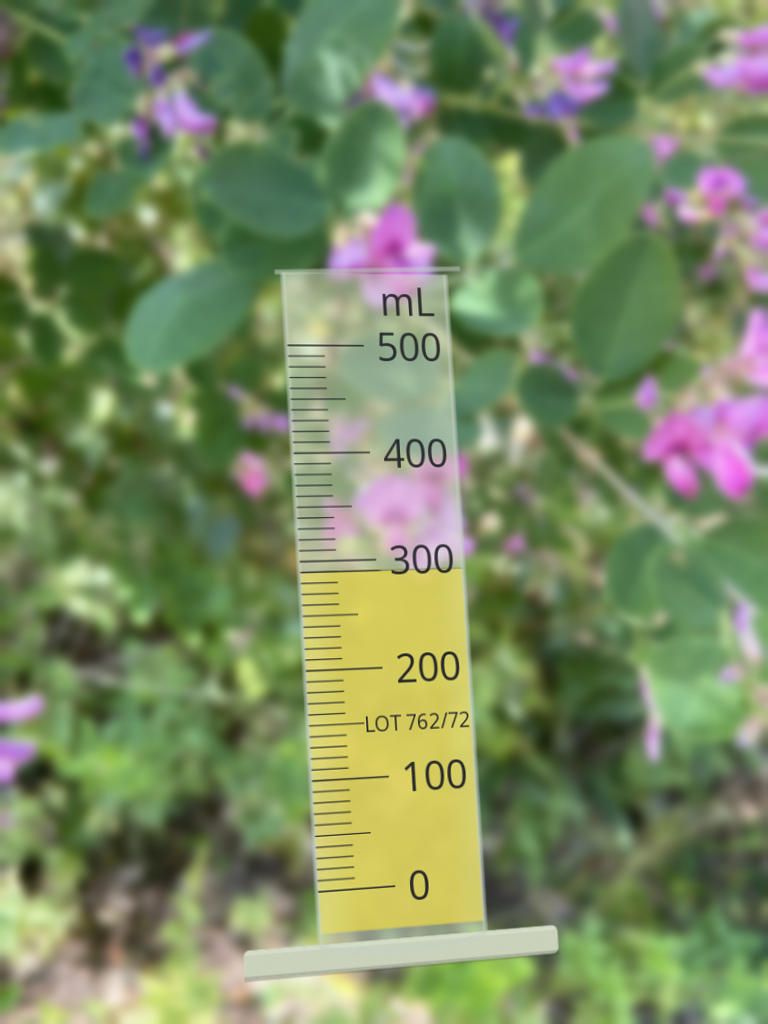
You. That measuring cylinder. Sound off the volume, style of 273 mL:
290 mL
